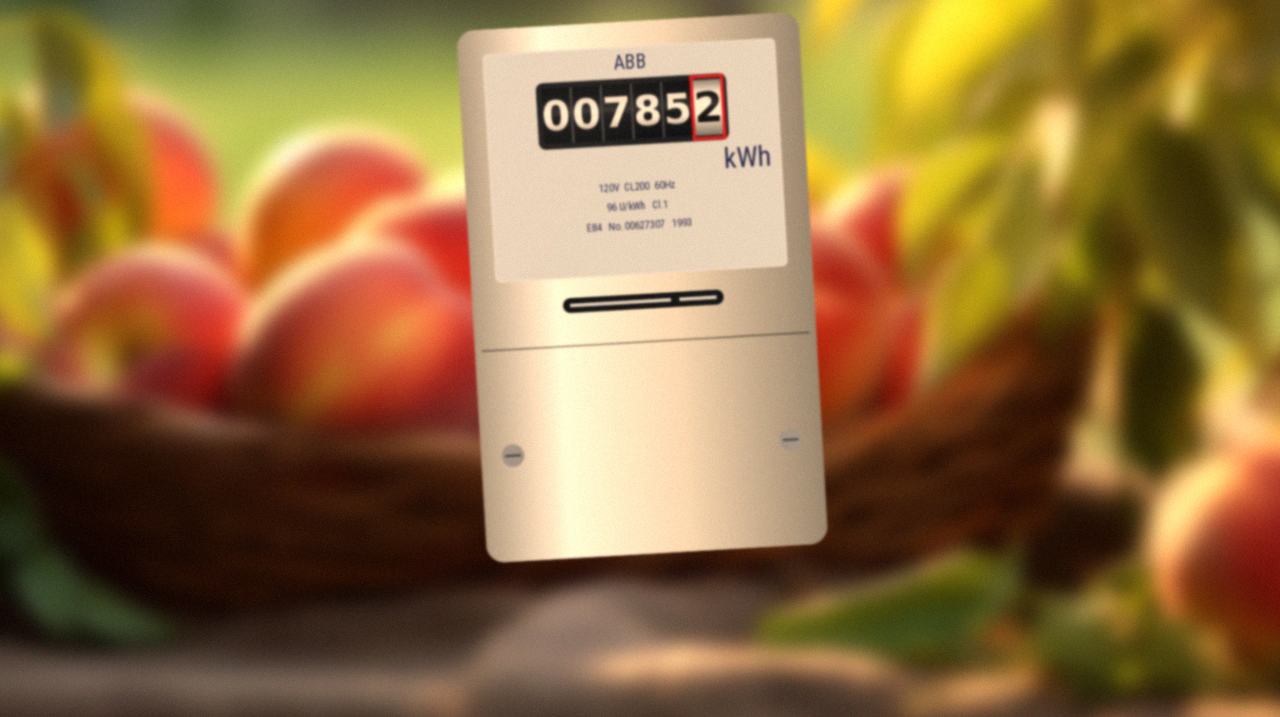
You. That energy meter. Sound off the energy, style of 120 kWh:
785.2 kWh
